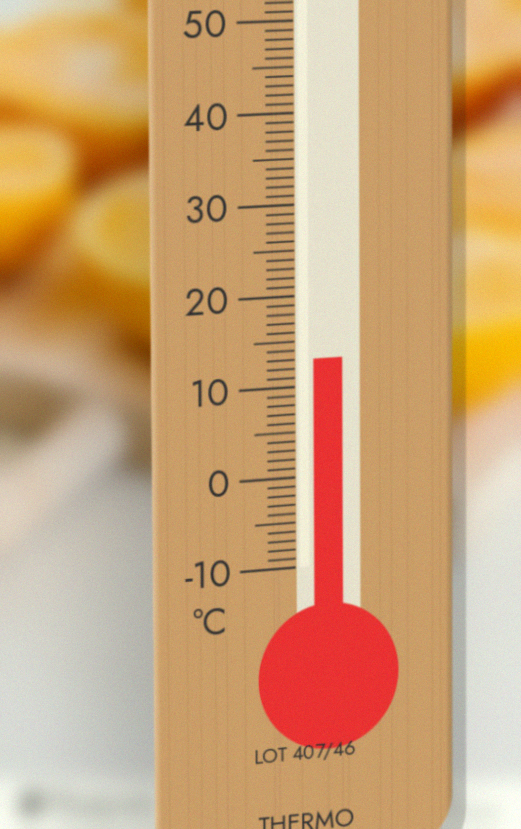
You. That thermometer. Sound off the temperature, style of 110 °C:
13 °C
